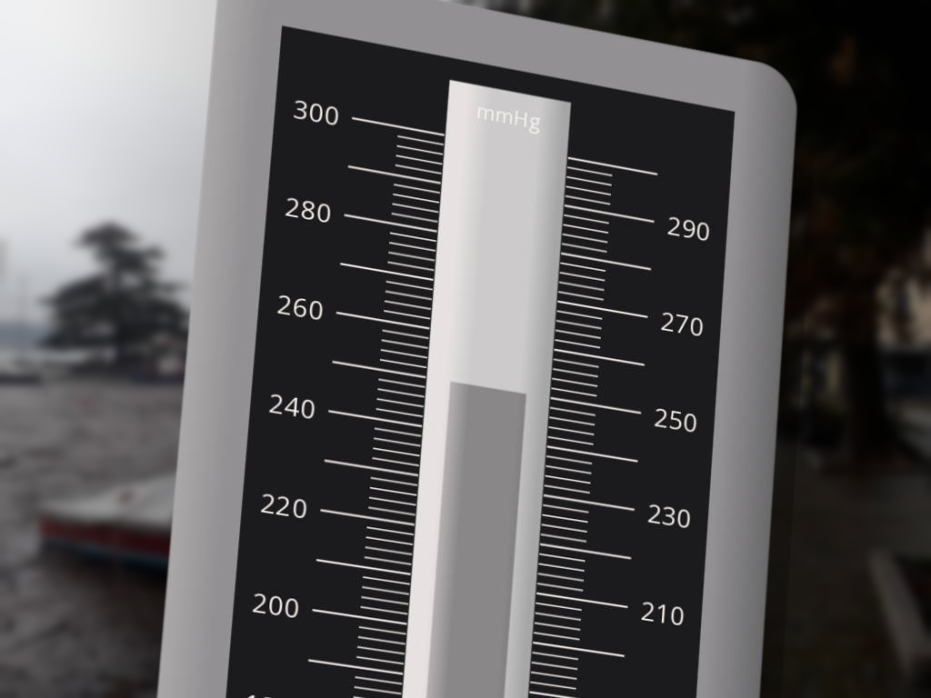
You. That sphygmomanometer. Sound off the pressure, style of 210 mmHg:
250 mmHg
